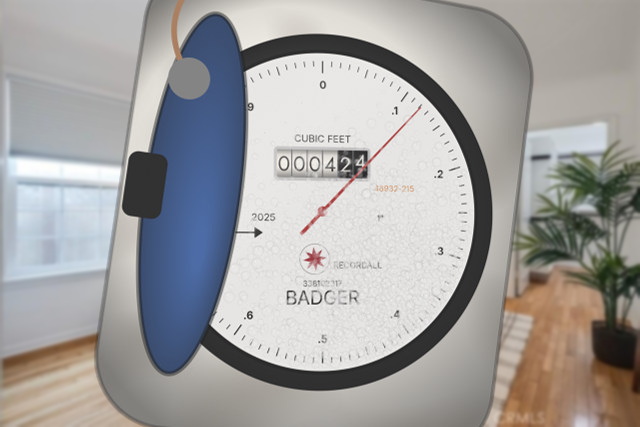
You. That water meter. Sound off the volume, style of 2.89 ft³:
424.12 ft³
